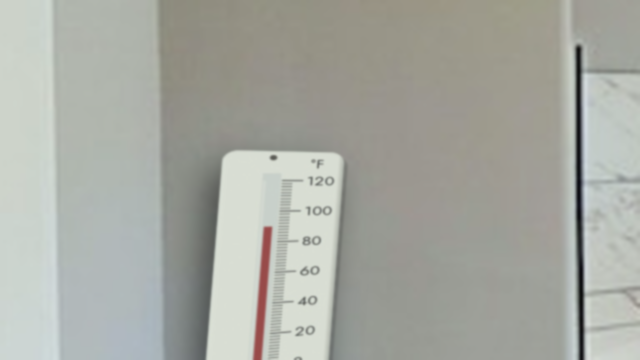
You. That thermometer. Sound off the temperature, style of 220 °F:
90 °F
